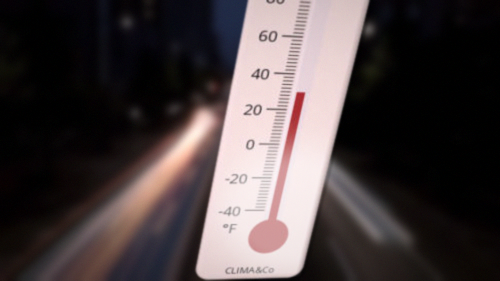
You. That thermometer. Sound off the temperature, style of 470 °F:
30 °F
